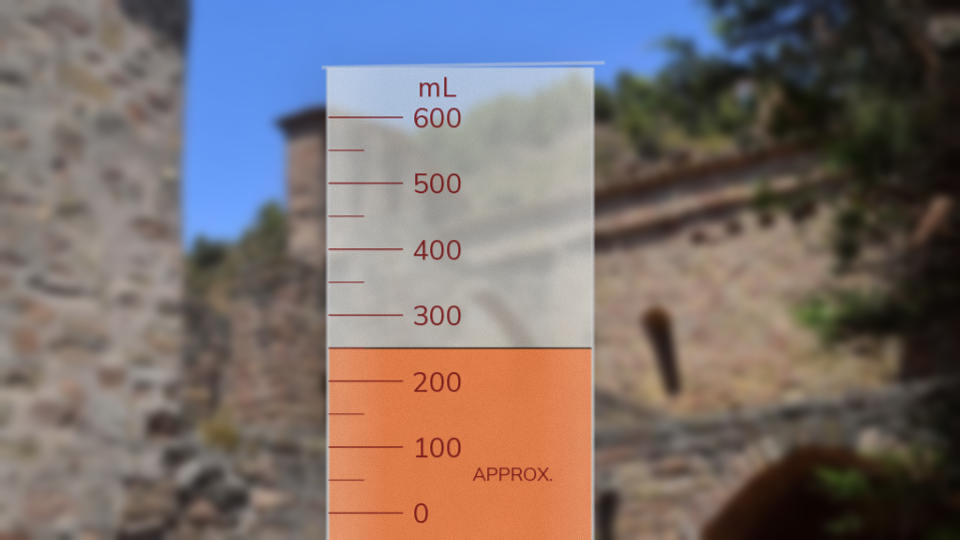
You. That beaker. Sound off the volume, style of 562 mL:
250 mL
